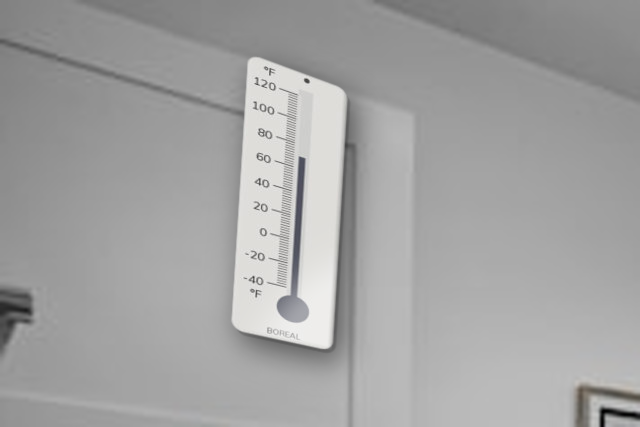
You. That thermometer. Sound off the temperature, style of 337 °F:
70 °F
